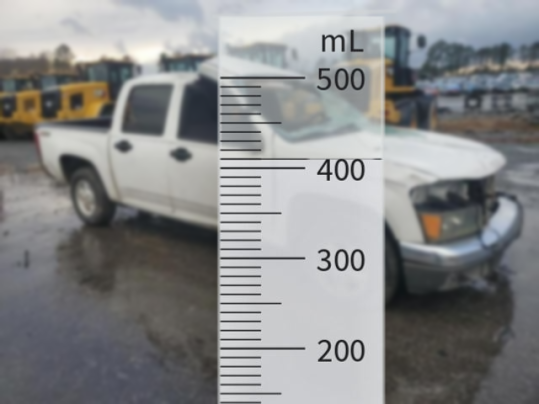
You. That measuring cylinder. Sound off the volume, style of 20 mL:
410 mL
